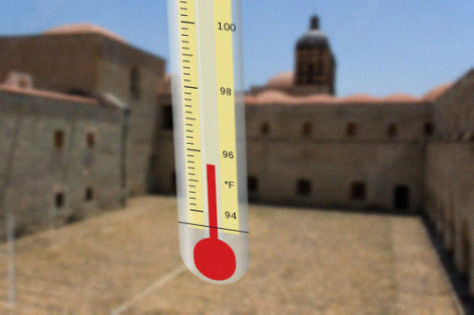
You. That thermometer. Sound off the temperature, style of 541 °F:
95.6 °F
